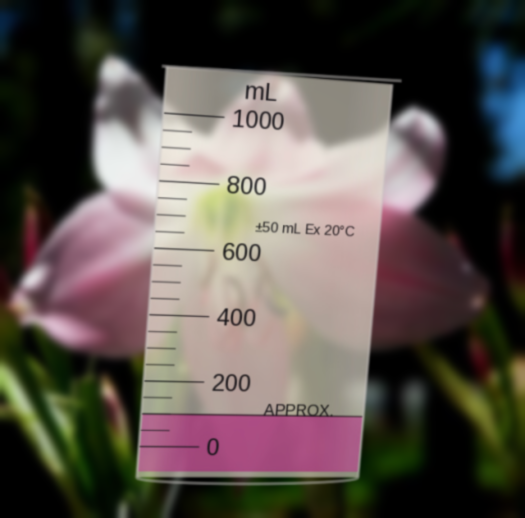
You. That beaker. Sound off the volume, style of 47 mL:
100 mL
